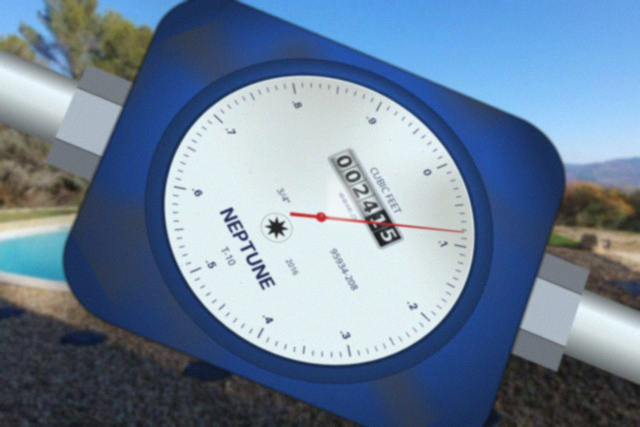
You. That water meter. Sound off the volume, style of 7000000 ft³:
2415.08 ft³
